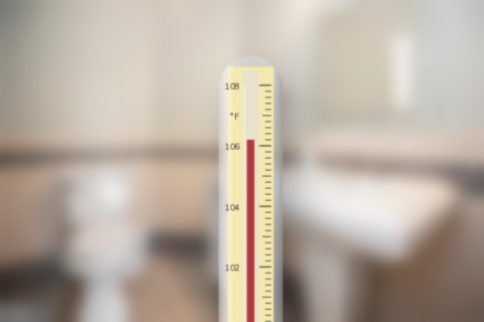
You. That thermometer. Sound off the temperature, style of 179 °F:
106.2 °F
